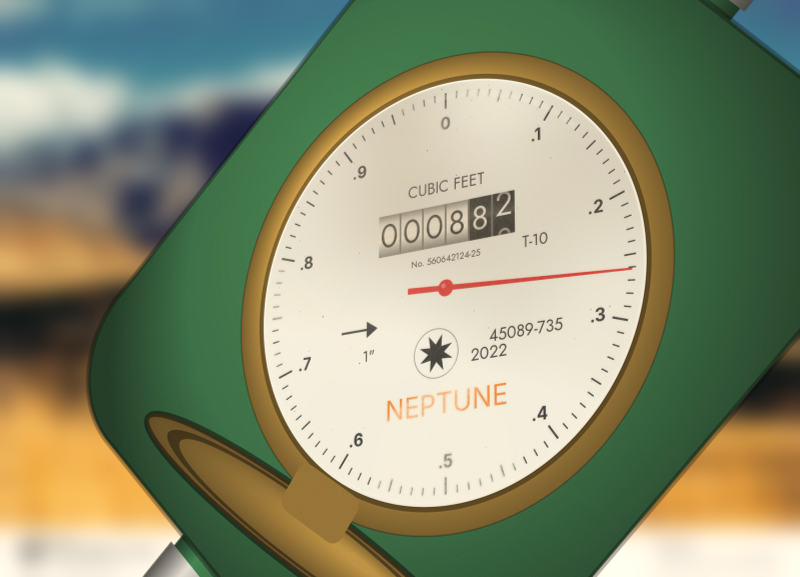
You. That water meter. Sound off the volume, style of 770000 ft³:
882.26 ft³
